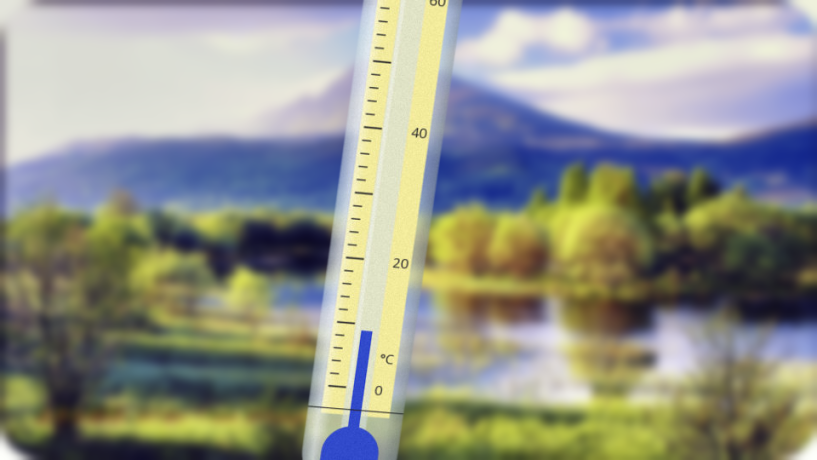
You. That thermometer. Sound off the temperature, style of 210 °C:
9 °C
